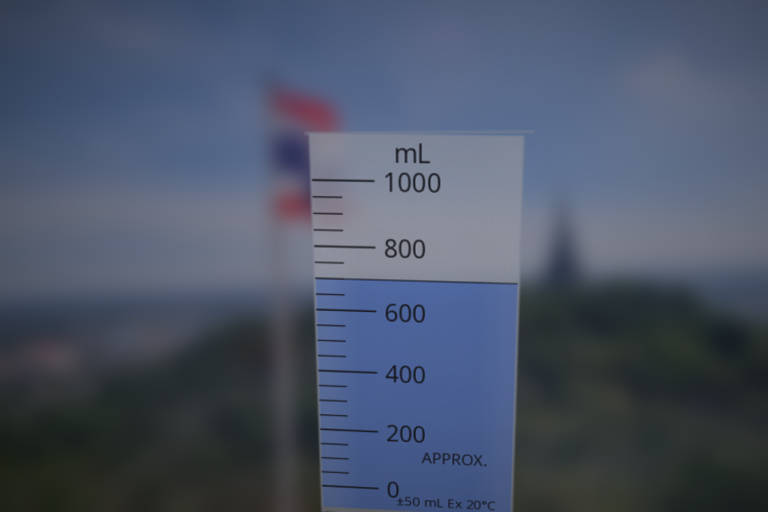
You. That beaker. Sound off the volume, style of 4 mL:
700 mL
